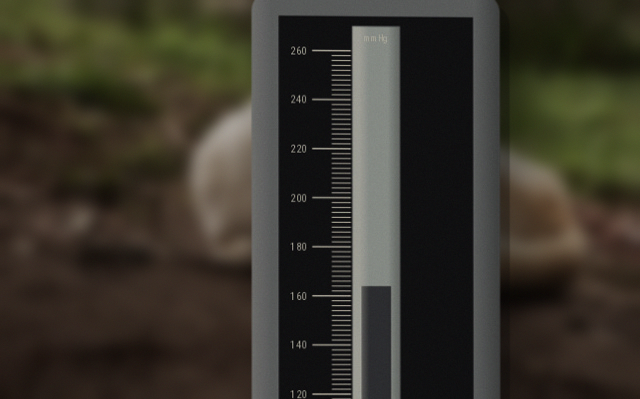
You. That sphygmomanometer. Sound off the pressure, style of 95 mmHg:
164 mmHg
